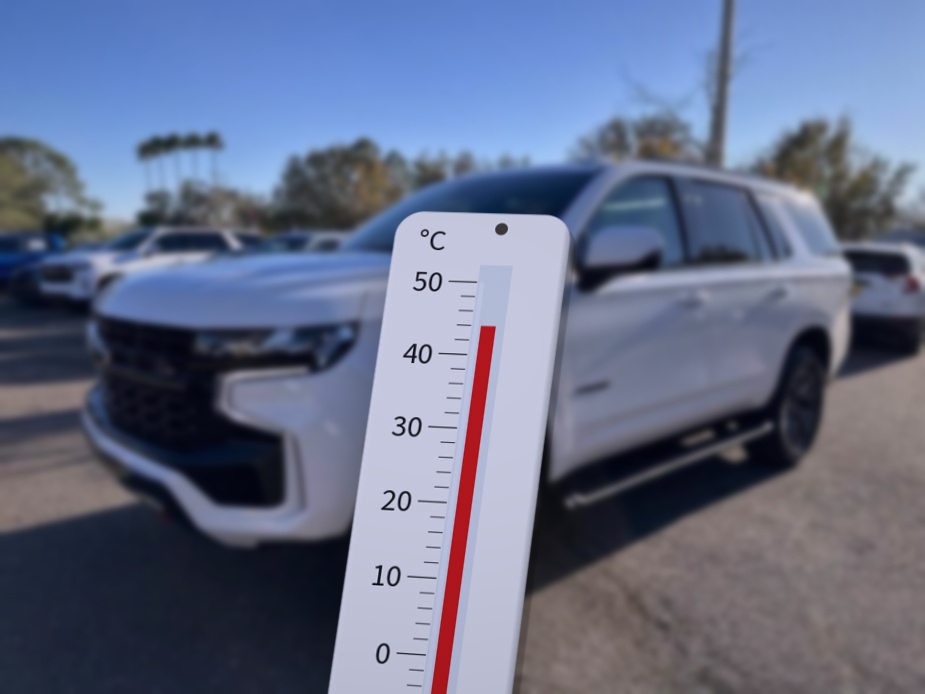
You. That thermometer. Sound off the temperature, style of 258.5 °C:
44 °C
